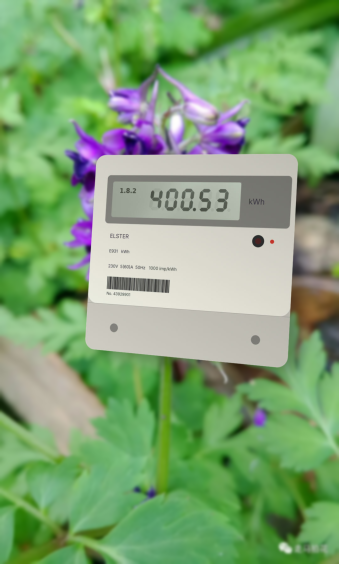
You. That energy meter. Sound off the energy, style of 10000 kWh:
400.53 kWh
